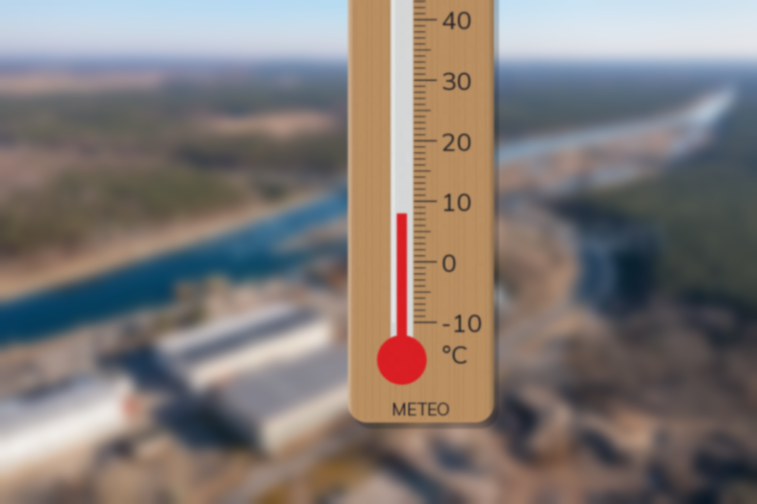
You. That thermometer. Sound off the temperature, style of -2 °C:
8 °C
